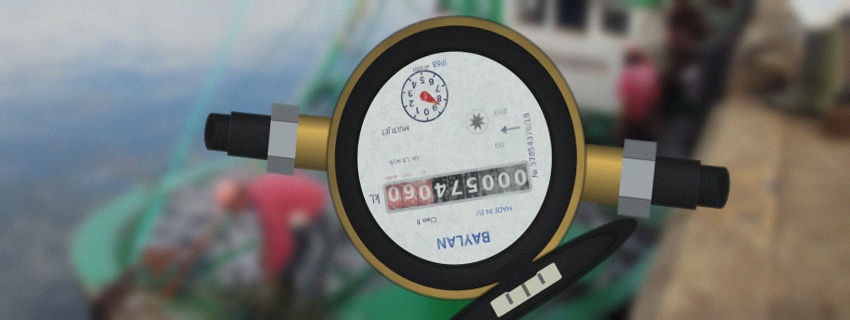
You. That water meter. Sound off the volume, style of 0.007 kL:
574.0598 kL
